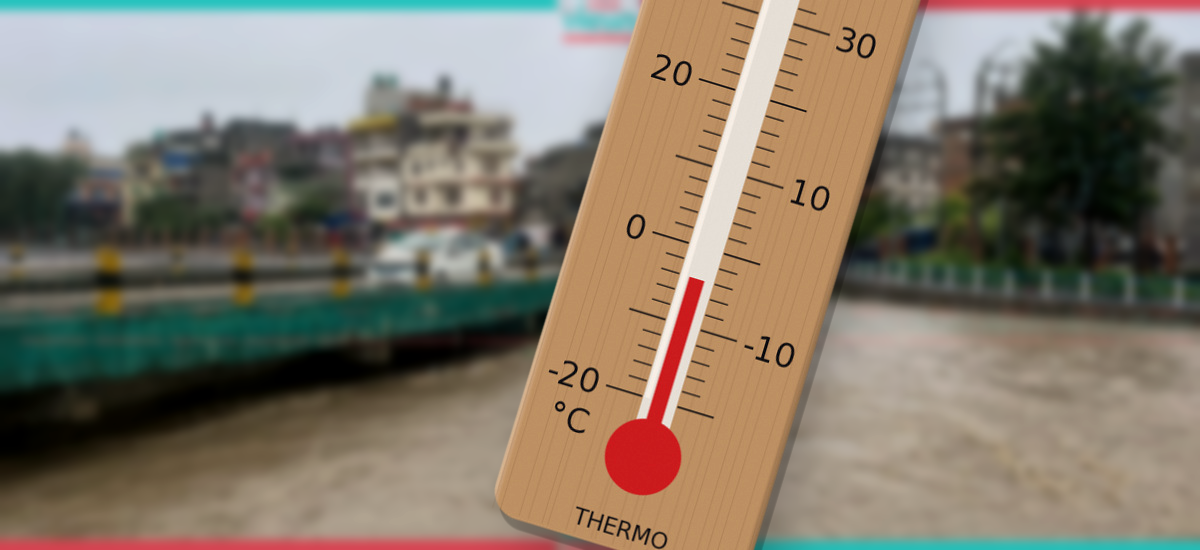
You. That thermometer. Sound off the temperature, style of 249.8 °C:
-4 °C
